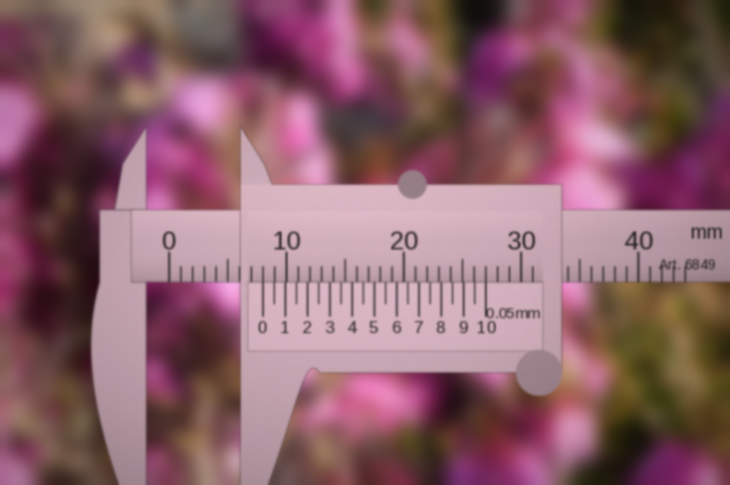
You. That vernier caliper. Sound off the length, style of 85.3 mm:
8.0 mm
